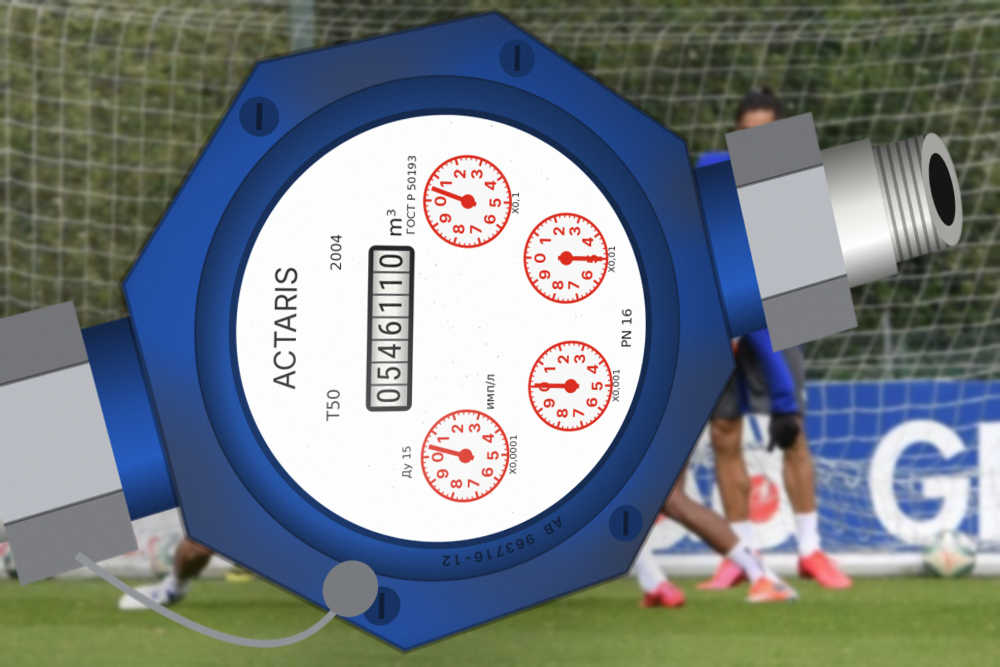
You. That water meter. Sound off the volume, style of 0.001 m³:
546110.0500 m³
